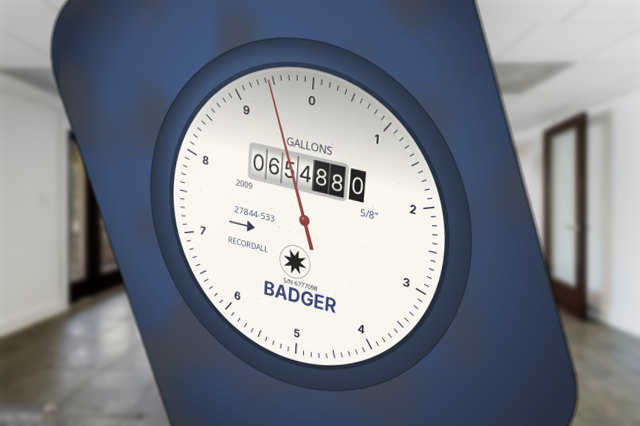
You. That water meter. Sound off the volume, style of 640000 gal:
654879.4 gal
